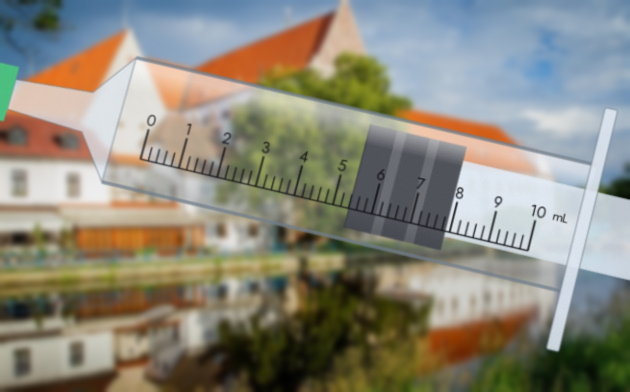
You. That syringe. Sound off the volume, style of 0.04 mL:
5.4 mL
